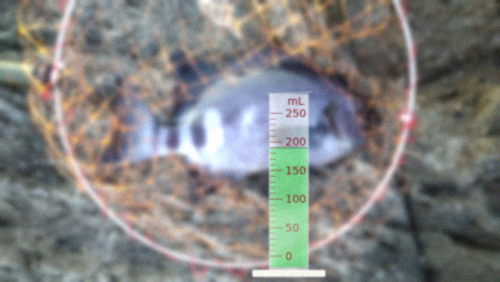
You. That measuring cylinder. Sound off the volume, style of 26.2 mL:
190 mL
